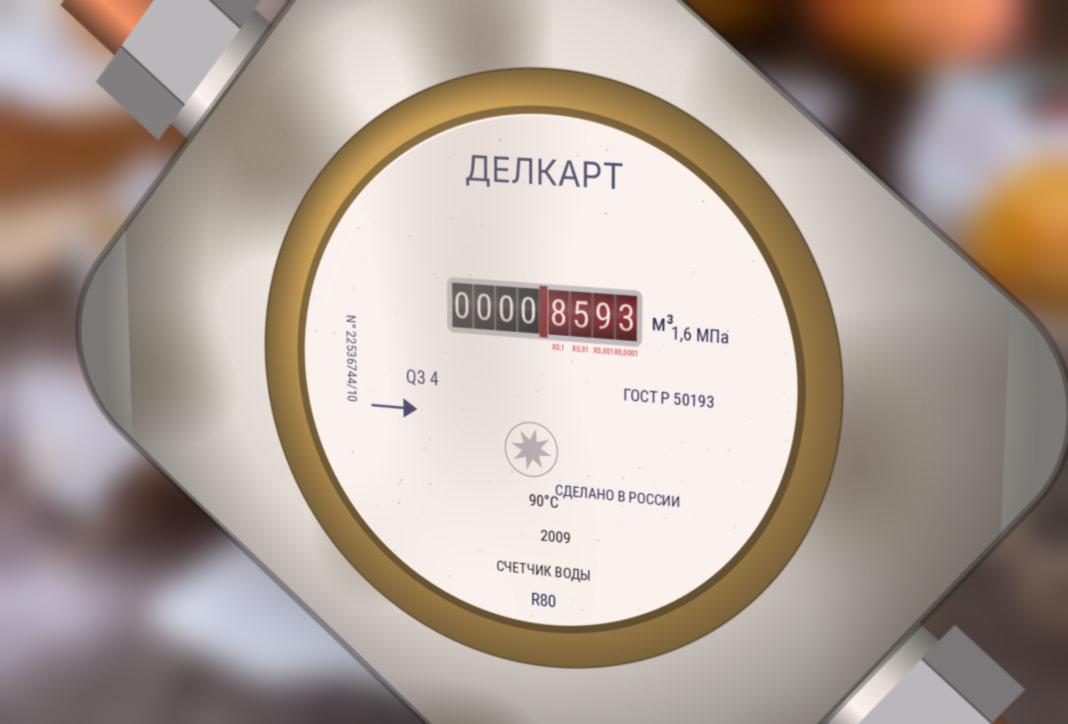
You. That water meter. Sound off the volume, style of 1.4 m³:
0.8593 m³
